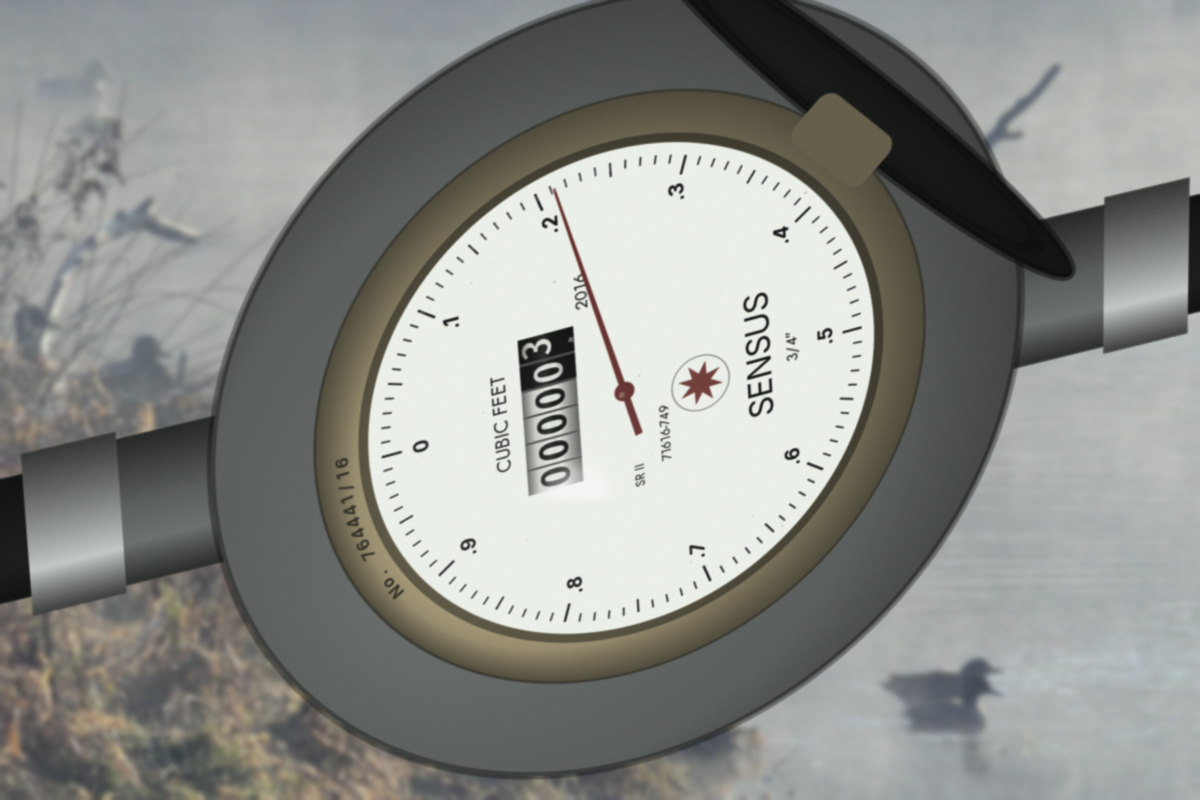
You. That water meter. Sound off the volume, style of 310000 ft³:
3.21 ft³
